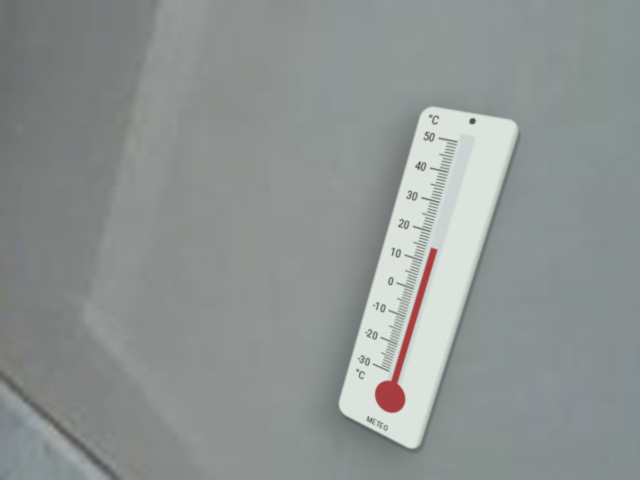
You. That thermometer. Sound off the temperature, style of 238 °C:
15 °C
